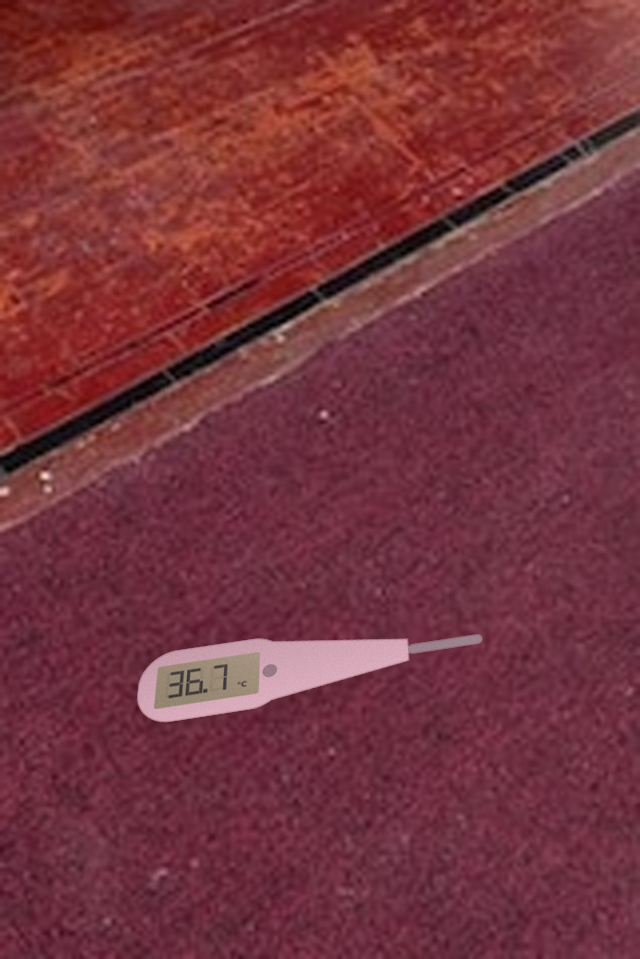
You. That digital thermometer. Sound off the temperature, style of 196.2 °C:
36.7 °C
